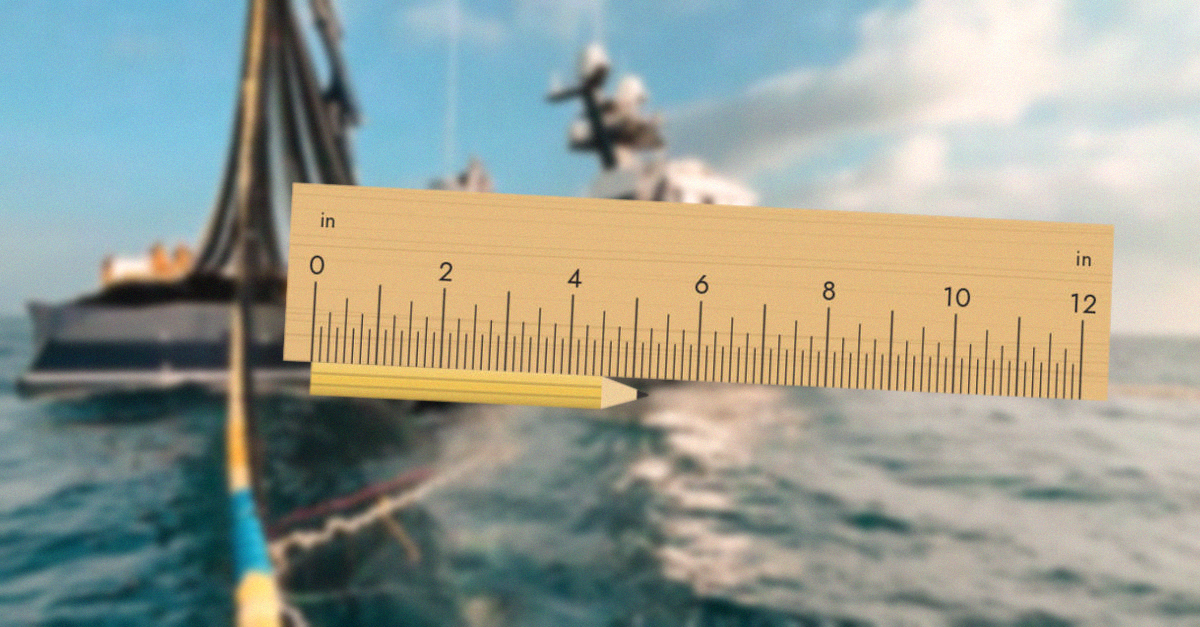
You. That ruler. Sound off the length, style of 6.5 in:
5.25 in
